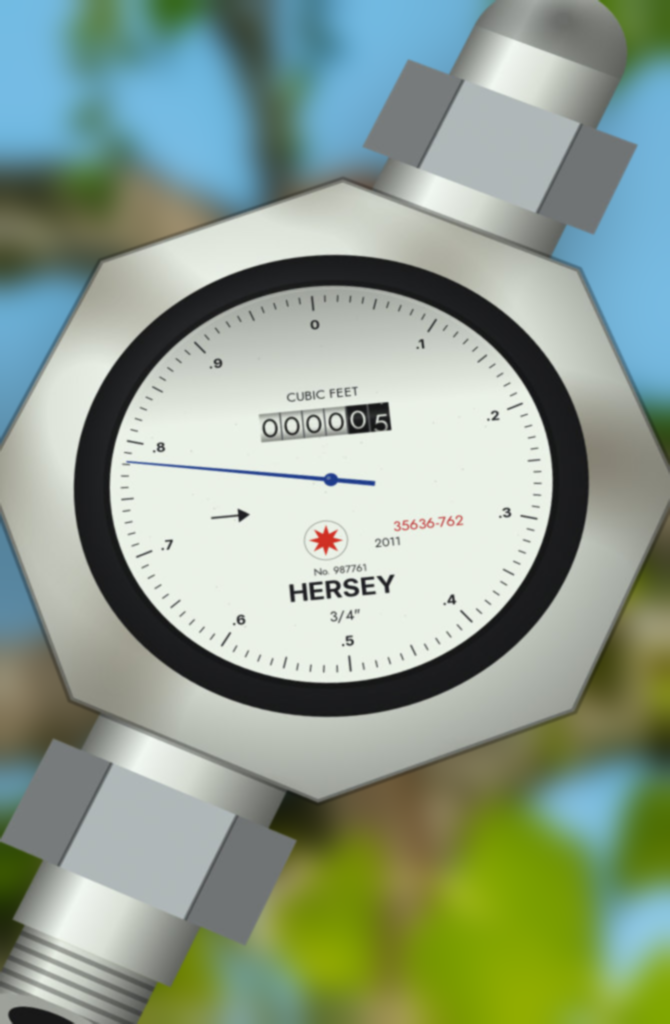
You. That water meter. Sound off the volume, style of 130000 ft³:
4.78 ft³
